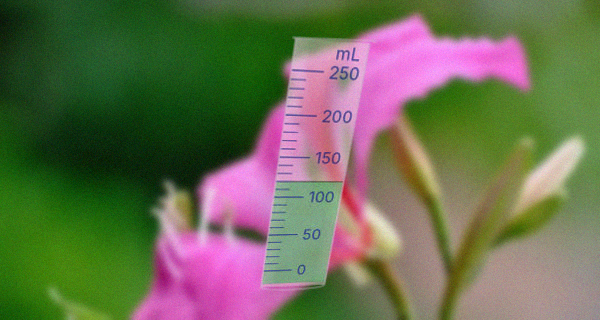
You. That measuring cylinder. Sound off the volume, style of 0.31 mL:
120 mL
